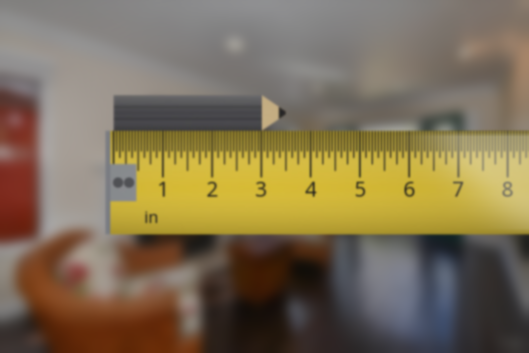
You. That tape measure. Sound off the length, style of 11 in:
3.5 in
